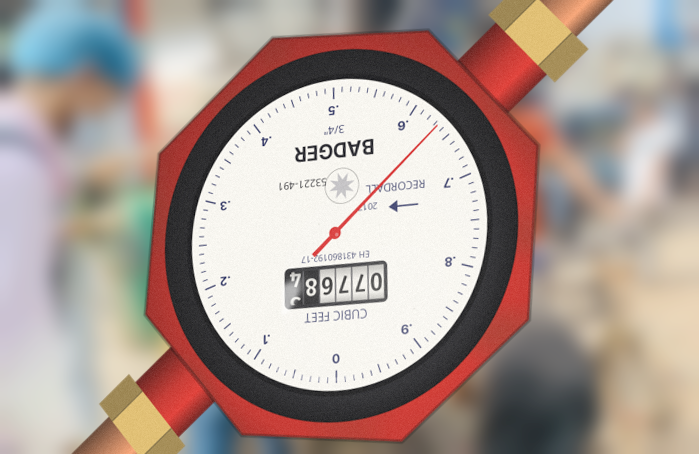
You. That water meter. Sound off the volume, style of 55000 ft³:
77683.63 ft³
